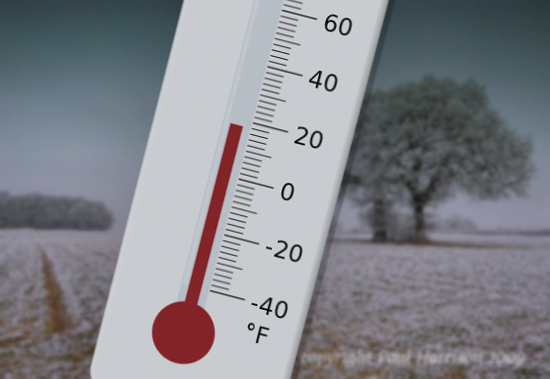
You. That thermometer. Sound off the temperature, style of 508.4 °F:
18 °F
